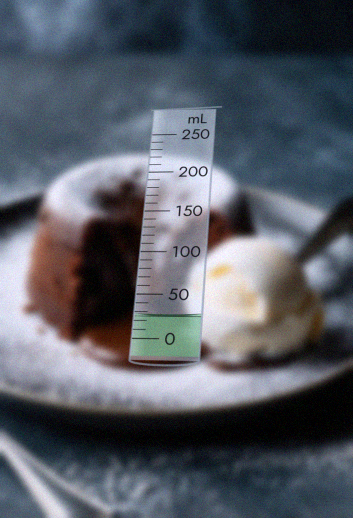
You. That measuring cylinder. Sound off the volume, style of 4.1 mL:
25 mL
